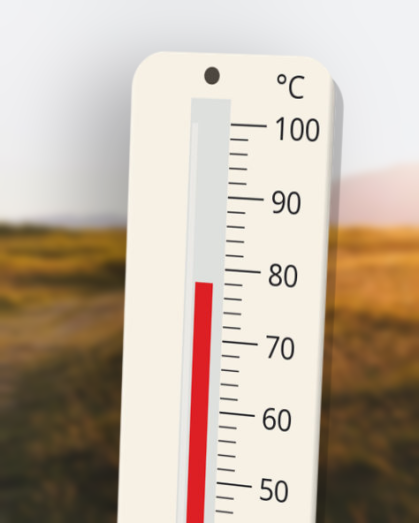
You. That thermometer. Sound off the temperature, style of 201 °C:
78 °C
